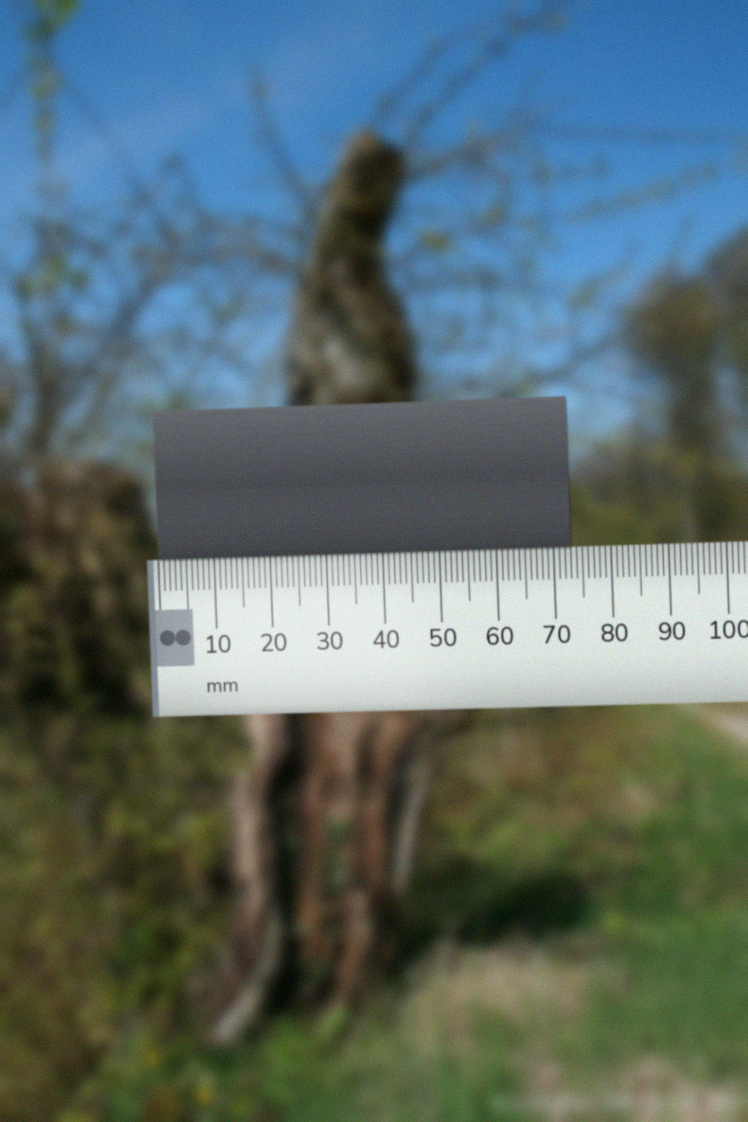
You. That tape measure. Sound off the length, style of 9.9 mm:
73 mm
